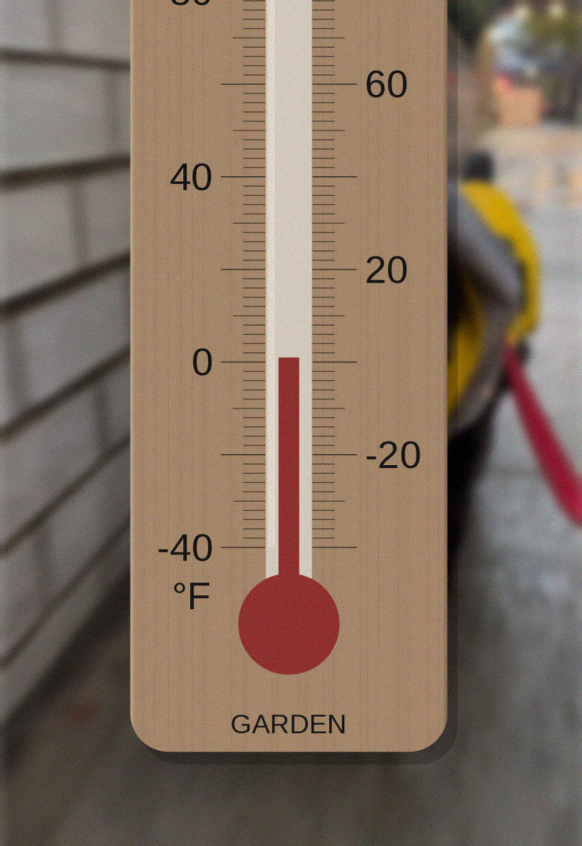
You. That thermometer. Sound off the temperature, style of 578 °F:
1 °F
